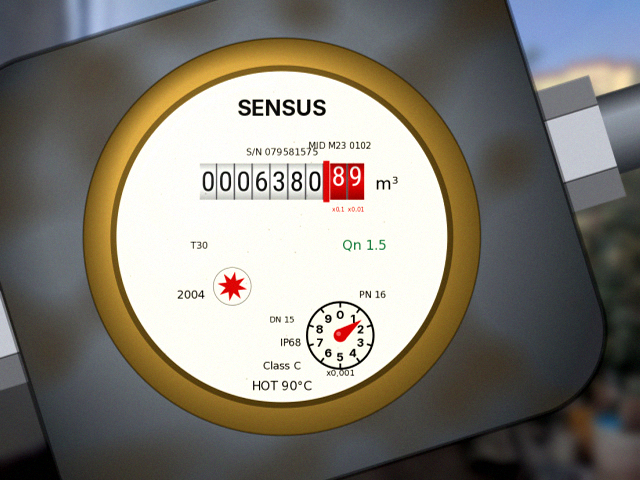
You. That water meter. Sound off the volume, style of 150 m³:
6380.891 m³
